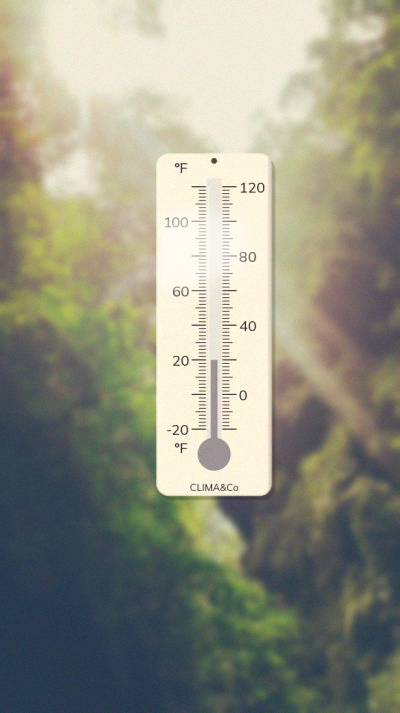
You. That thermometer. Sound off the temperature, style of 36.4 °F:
20 °F
